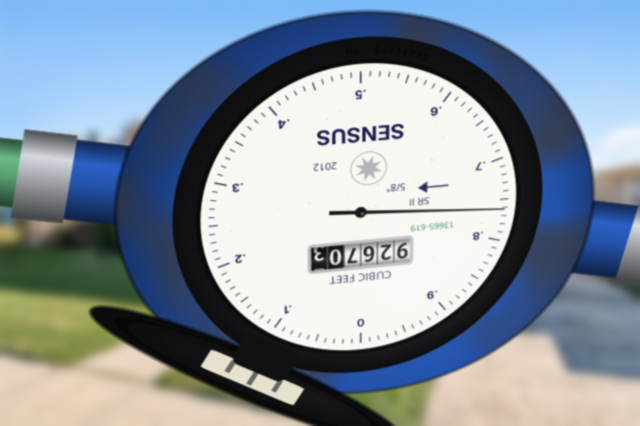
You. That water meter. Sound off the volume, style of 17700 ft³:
926702.76 ft³
